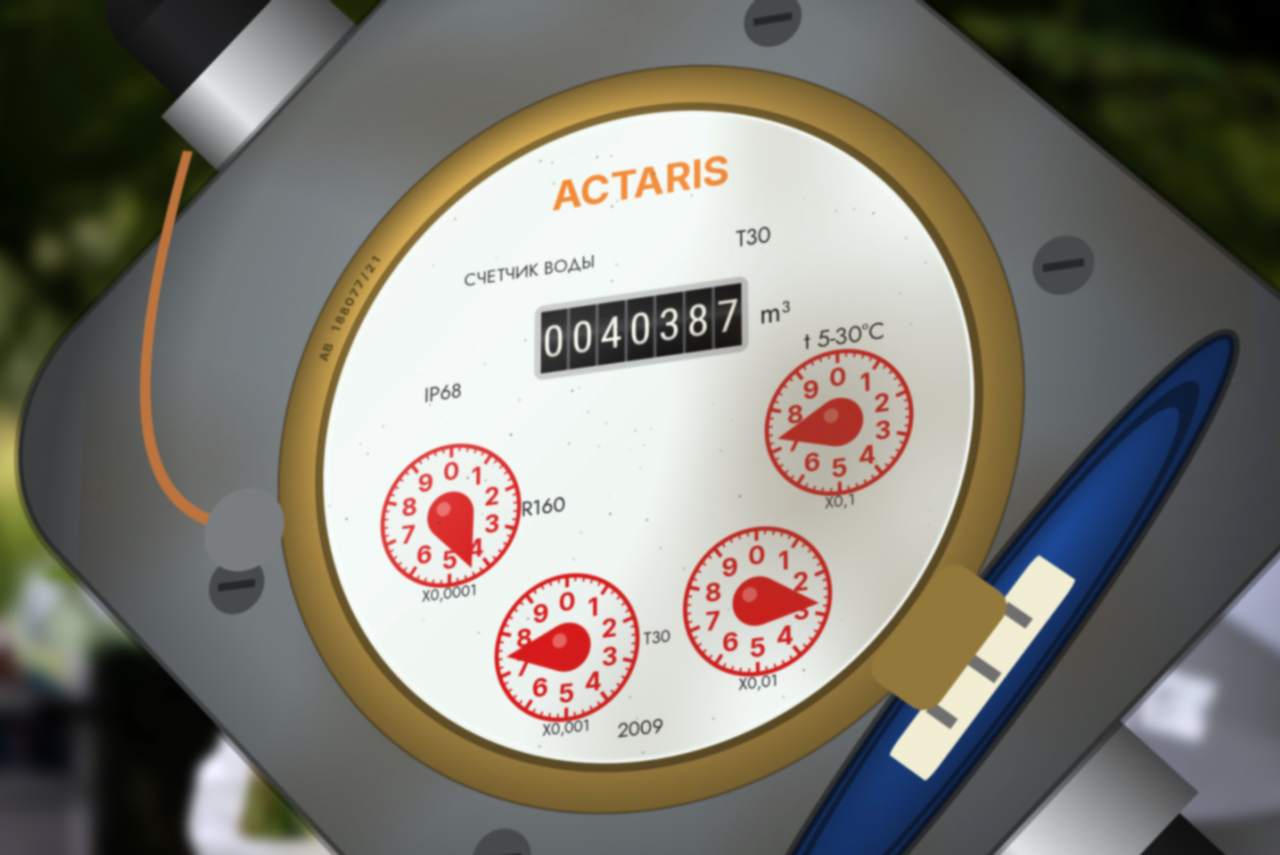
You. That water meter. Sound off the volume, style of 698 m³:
40387.7274 m³
